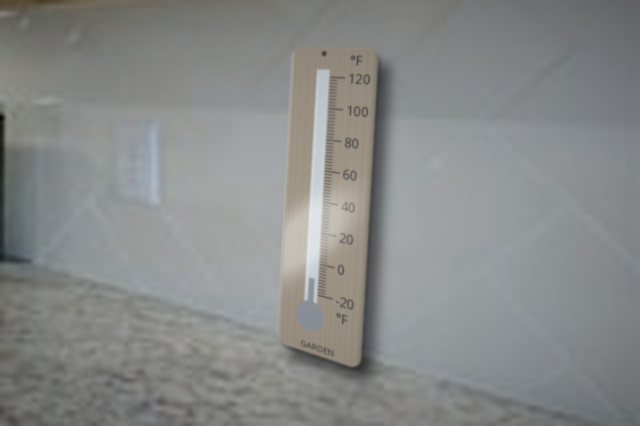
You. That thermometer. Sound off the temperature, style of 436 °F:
-10 °F
